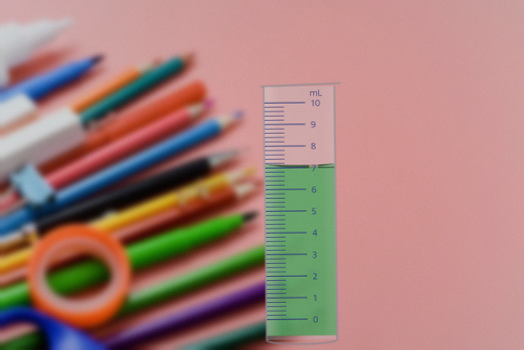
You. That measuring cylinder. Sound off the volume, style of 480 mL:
7 mL
